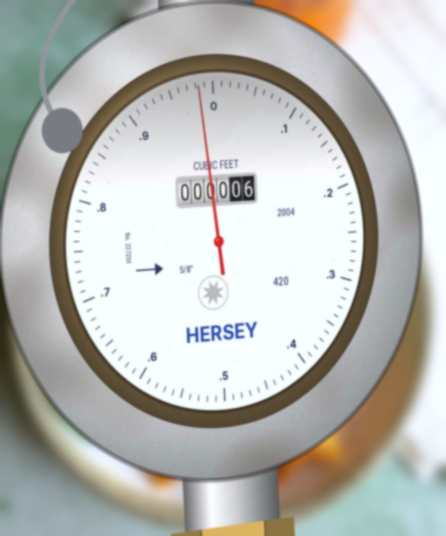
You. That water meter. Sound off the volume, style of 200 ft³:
5.98 ft³
